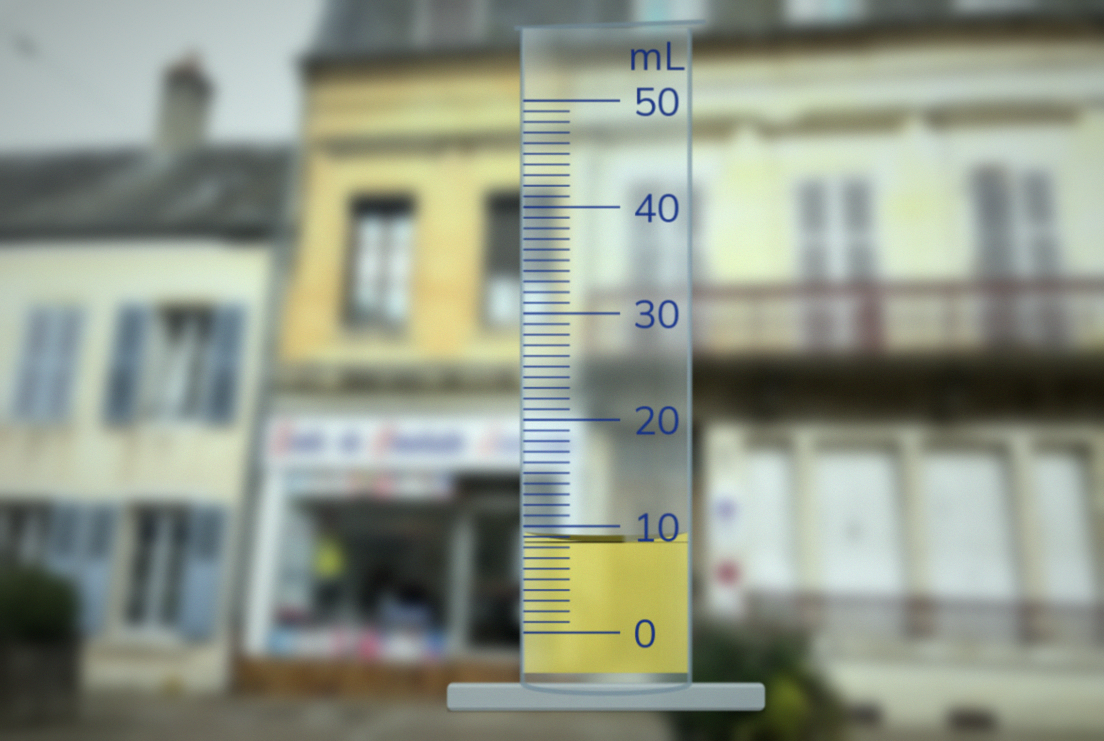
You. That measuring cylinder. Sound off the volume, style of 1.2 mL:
8.5 mL
